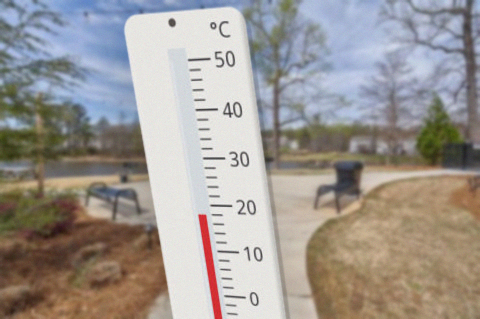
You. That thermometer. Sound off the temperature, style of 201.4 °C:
18 °C
